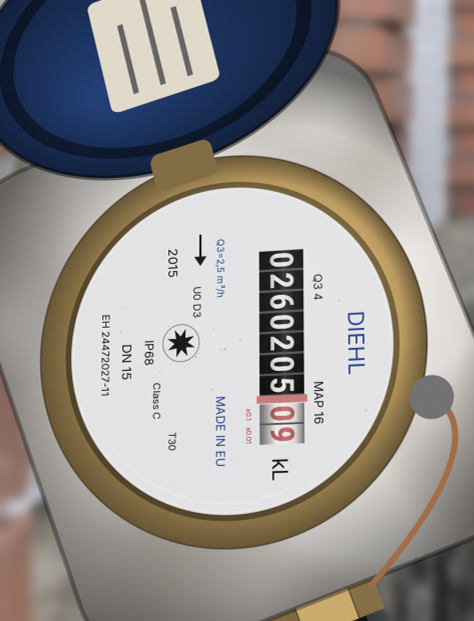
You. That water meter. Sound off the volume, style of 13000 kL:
260205.09 kL
